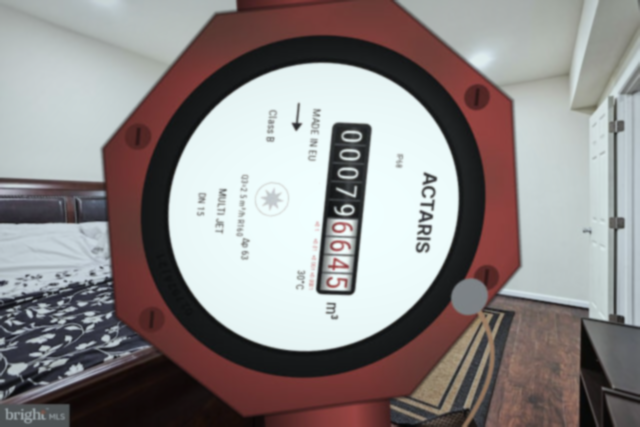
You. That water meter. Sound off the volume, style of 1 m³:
79.6645 m³
